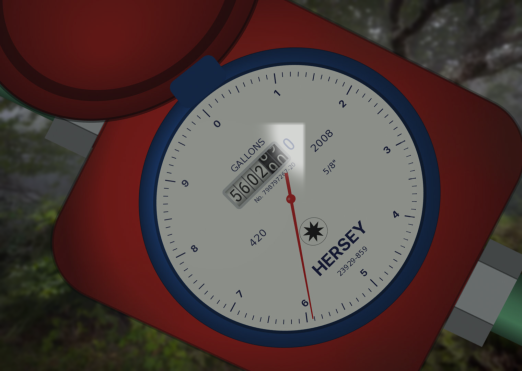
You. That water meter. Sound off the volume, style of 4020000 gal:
5602895.9 gal
